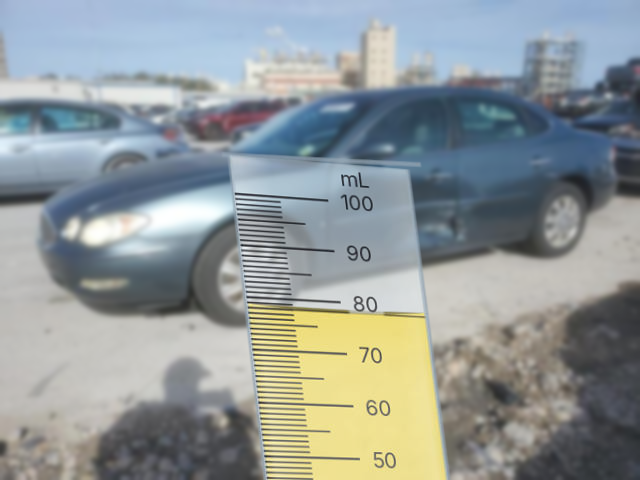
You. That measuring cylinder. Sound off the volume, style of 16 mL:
78 mL
